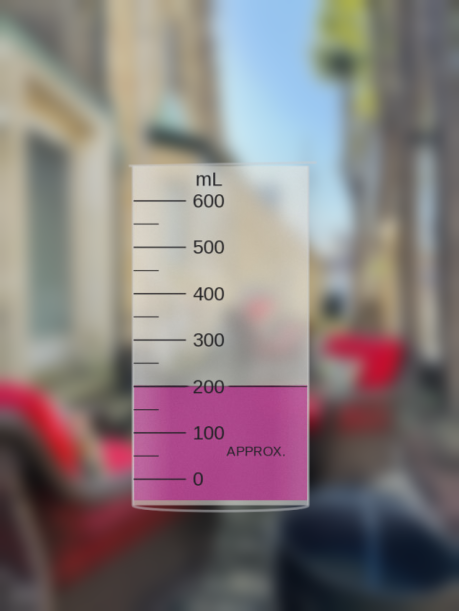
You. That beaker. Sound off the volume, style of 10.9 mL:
200 mL
